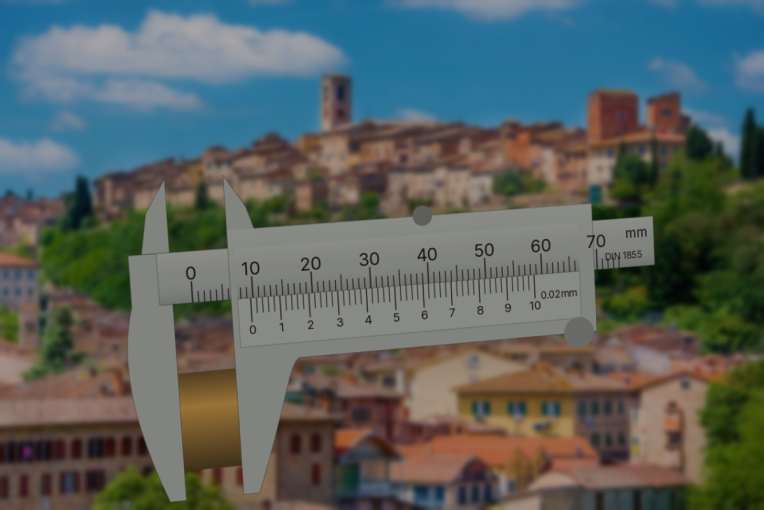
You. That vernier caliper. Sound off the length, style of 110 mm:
9.6 mm
